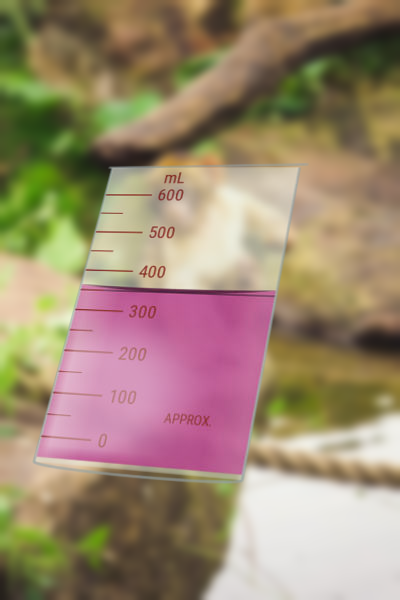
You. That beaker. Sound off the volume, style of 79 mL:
350 mL
